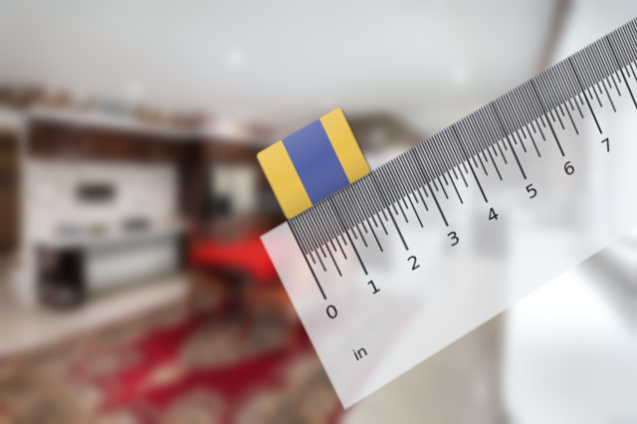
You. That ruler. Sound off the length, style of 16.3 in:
2 in
